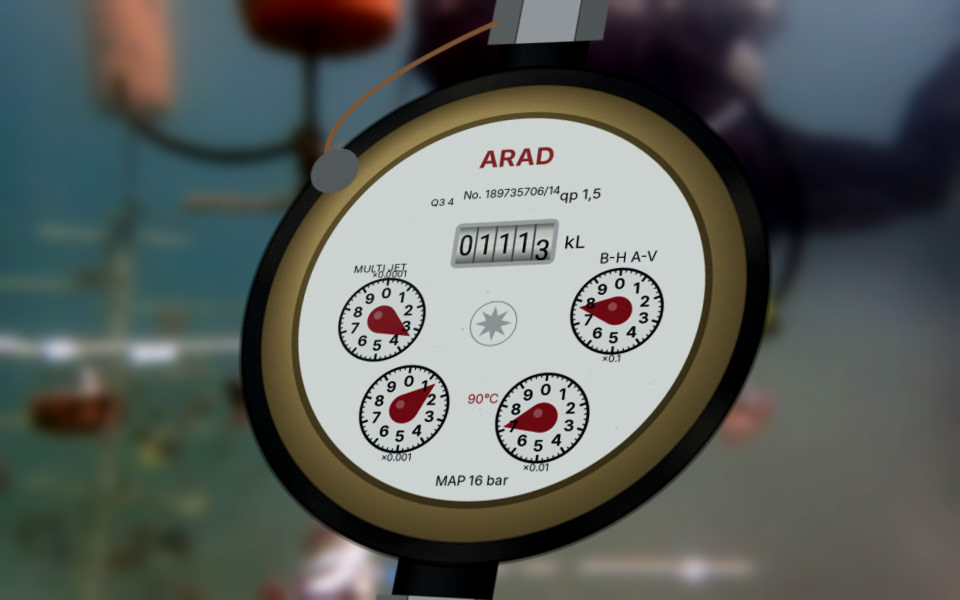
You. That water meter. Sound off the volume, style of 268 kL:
1112.7713 kL
